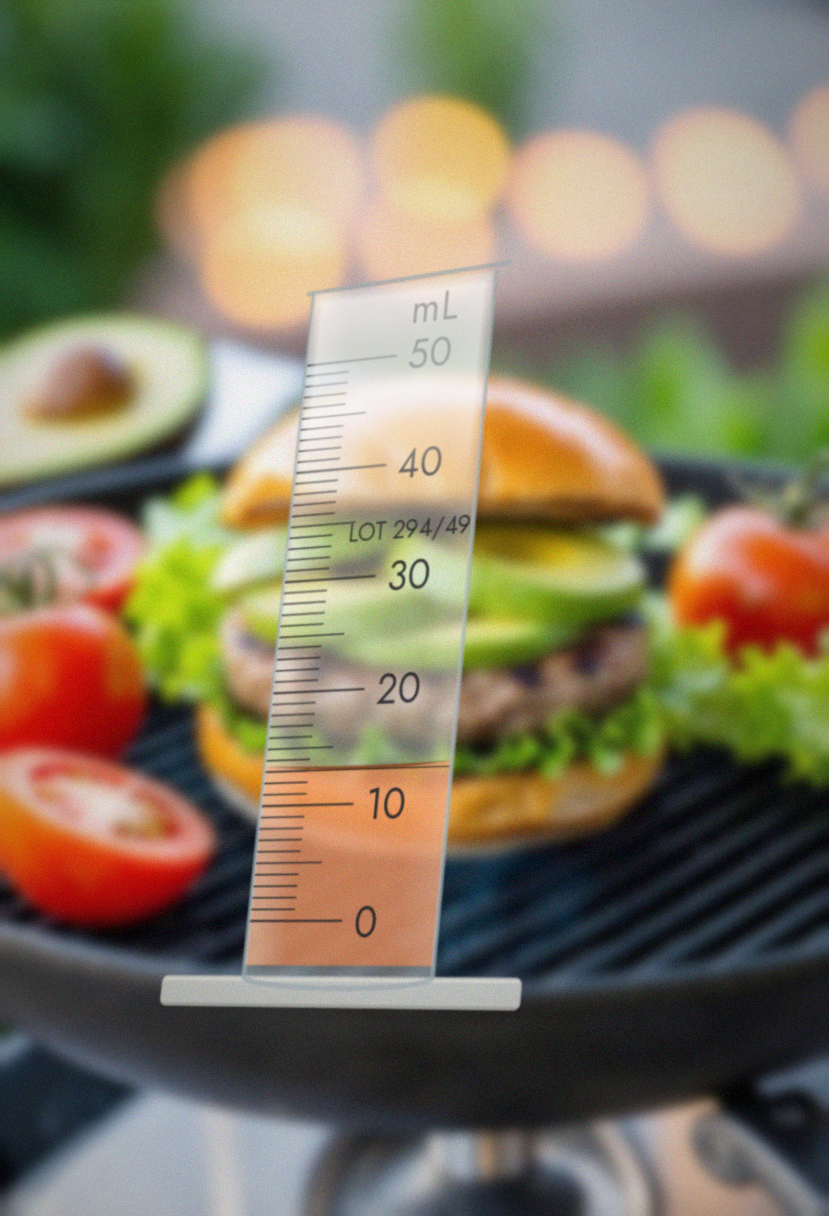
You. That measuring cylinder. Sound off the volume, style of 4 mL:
13 mL
